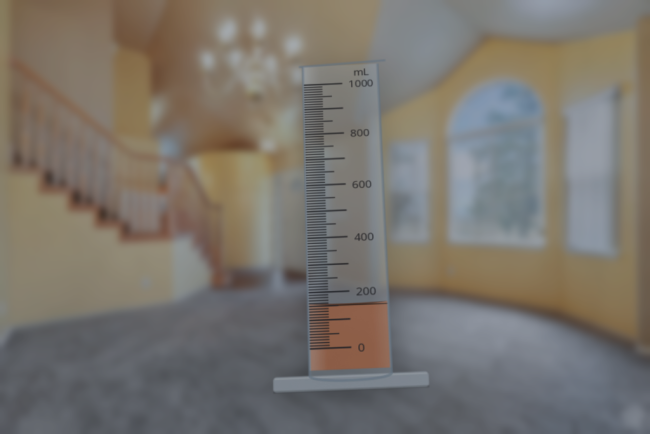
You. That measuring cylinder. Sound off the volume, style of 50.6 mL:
150 mL
